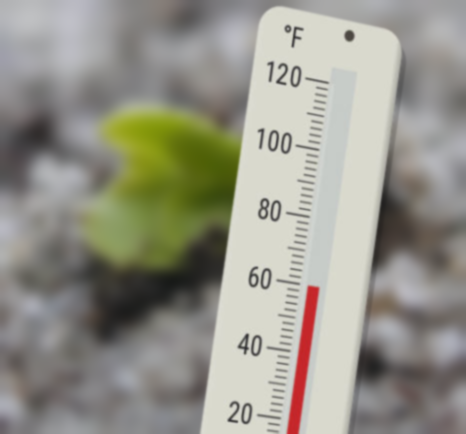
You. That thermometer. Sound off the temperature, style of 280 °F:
60 °F
